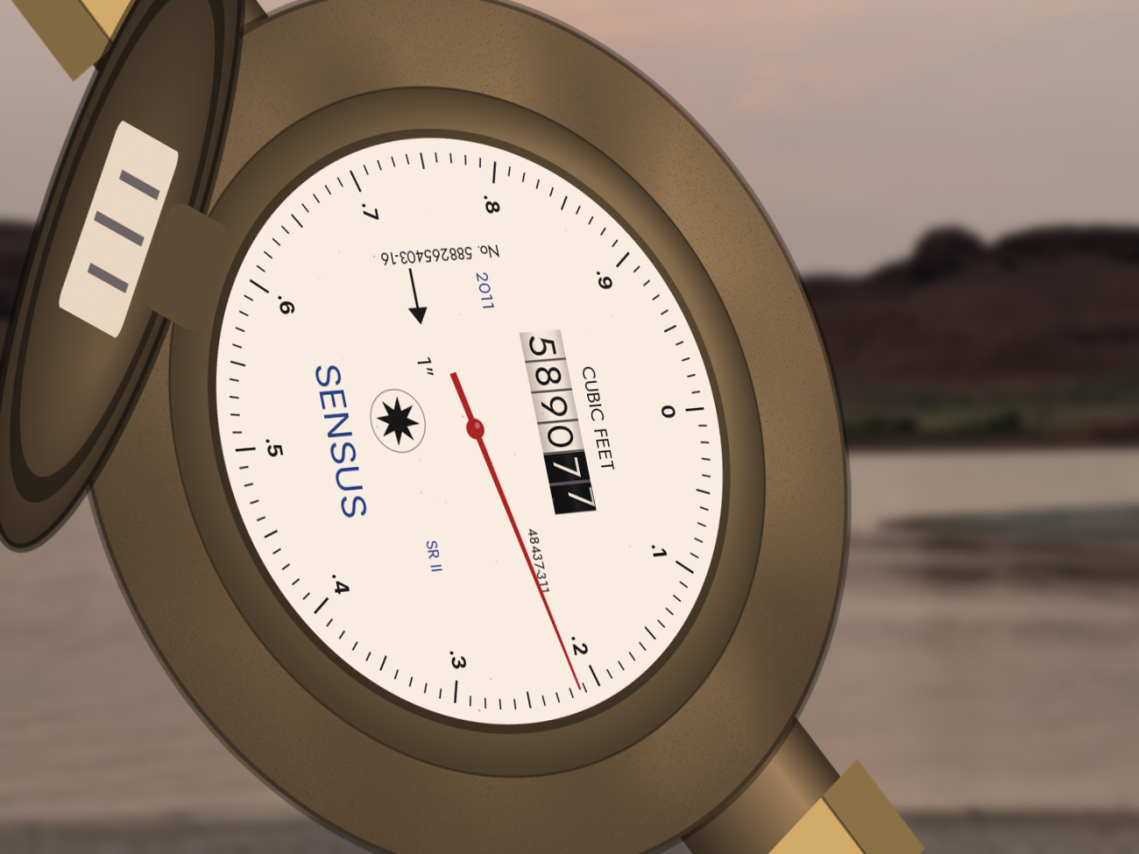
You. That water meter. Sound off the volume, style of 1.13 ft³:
589077.21 ft³
